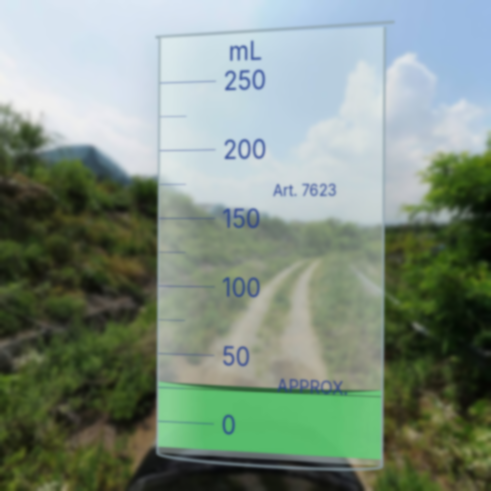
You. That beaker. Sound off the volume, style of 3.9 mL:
25 mL
